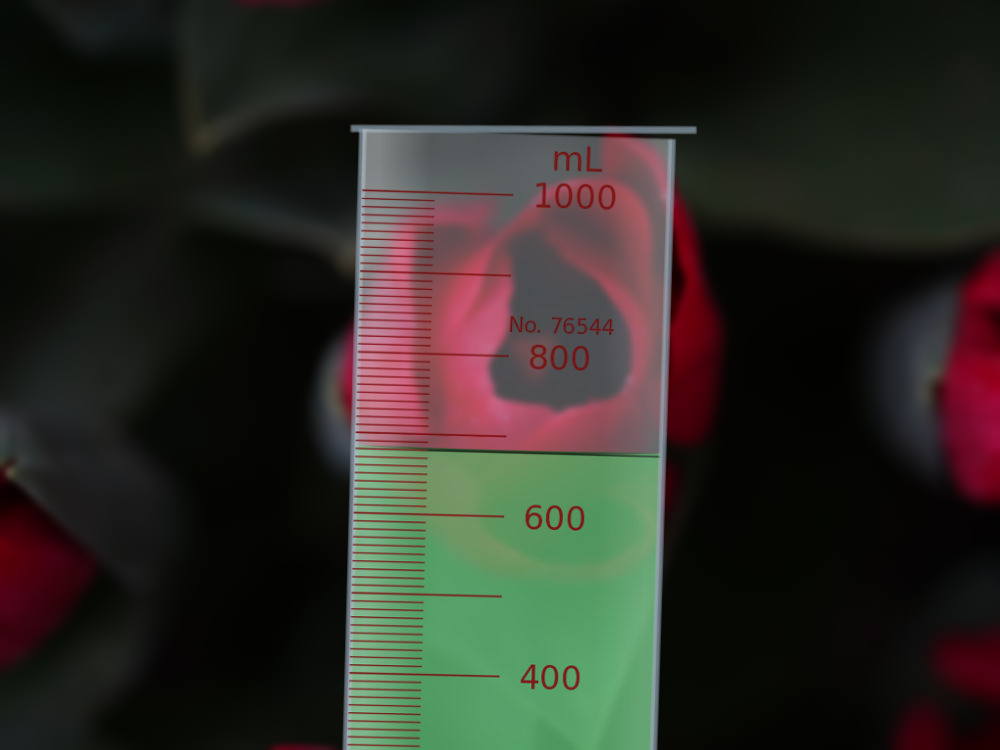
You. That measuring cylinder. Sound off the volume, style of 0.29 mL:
680 mL
